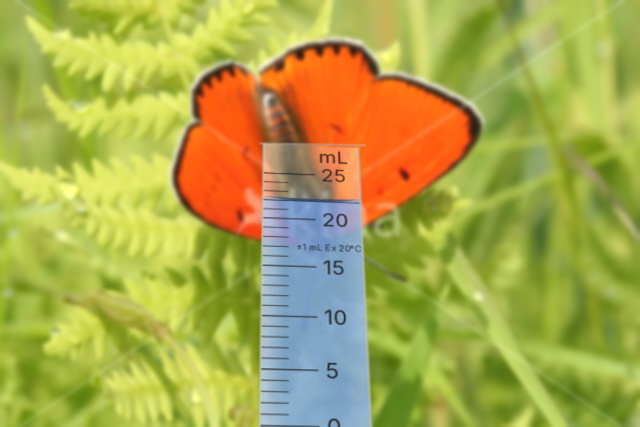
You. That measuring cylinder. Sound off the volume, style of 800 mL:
22 mL
